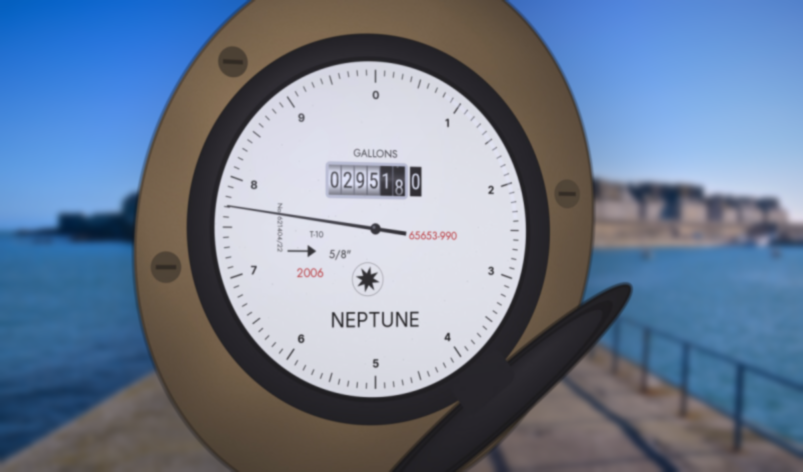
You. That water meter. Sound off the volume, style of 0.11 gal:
295177.7 gal
